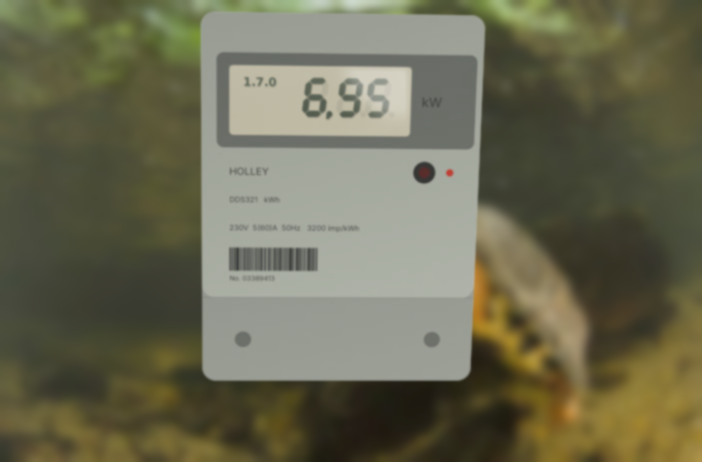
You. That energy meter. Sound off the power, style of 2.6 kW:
6.95 kW
